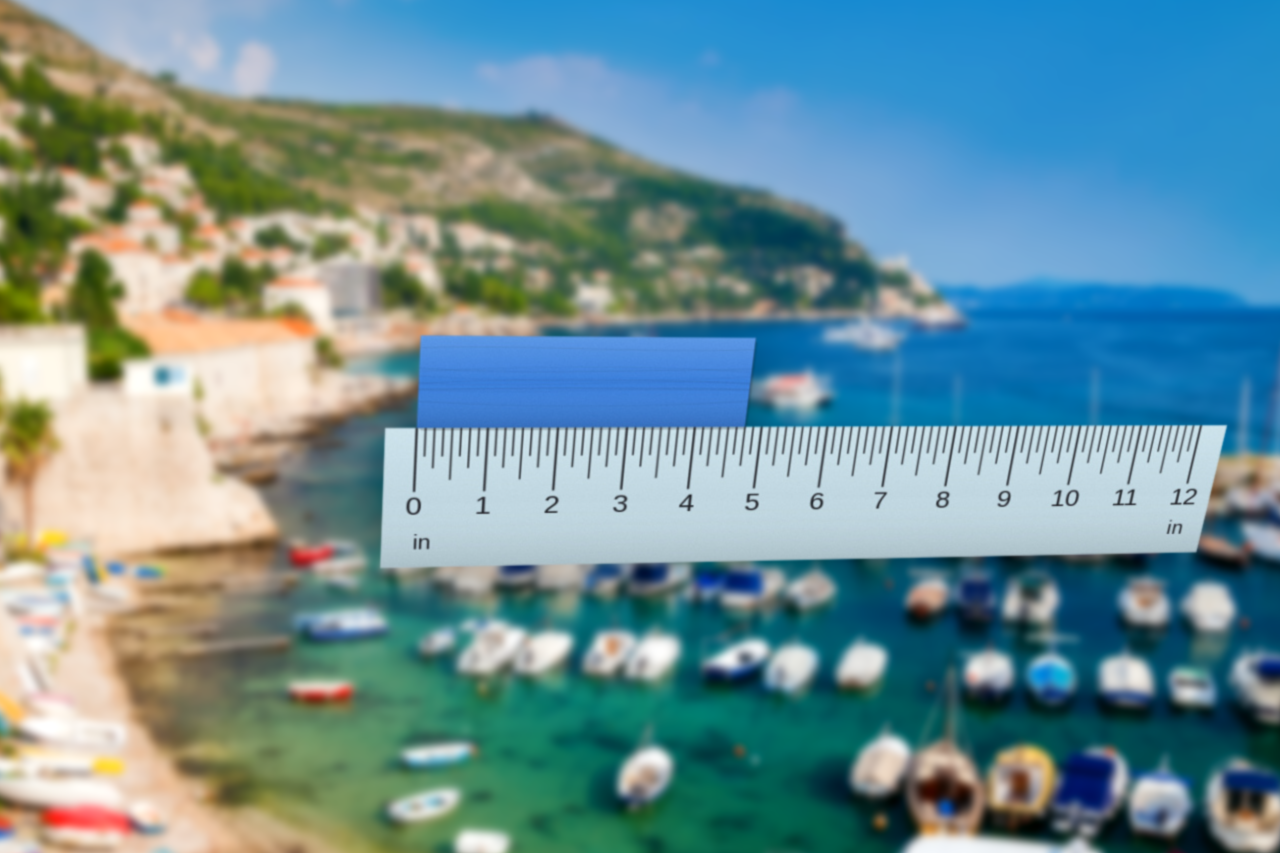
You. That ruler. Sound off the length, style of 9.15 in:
4.75 in
